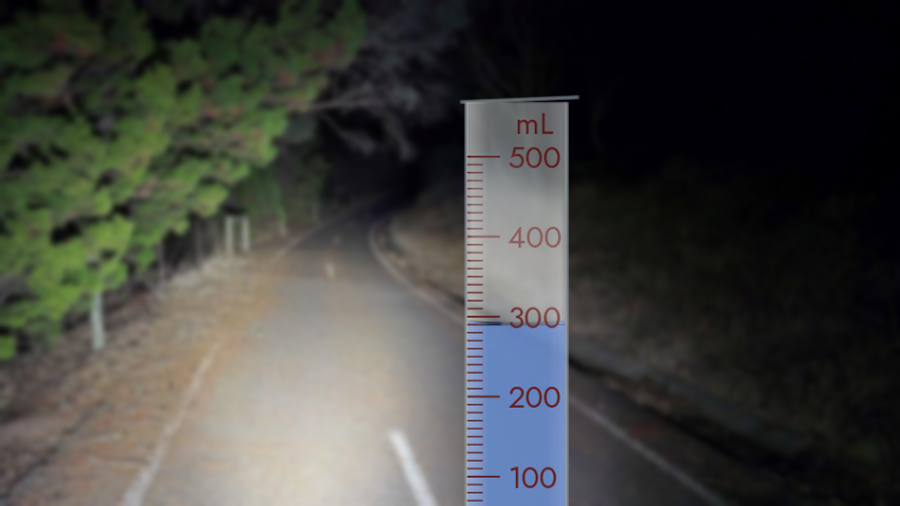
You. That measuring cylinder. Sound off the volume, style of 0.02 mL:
290 mL
